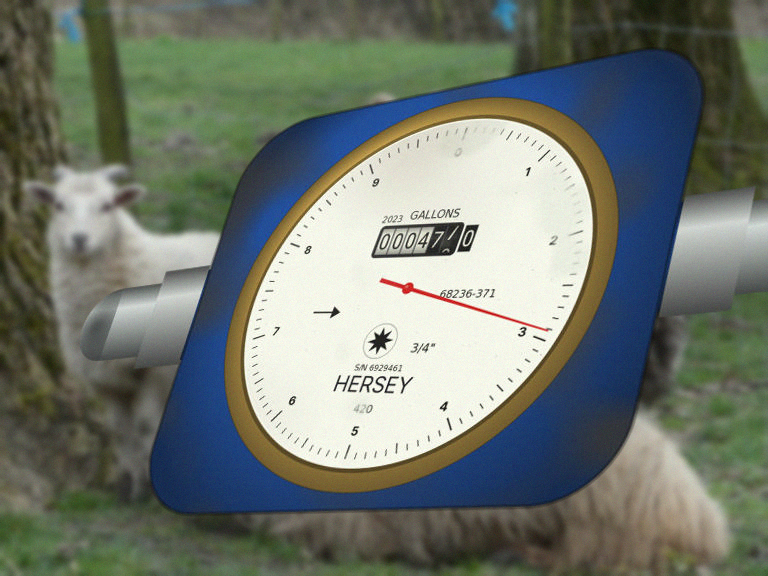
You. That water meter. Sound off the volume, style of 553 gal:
4772.9 gal
